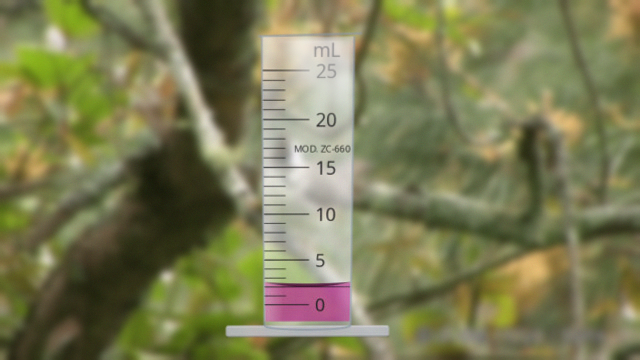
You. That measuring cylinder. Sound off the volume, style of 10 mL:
2 mL
